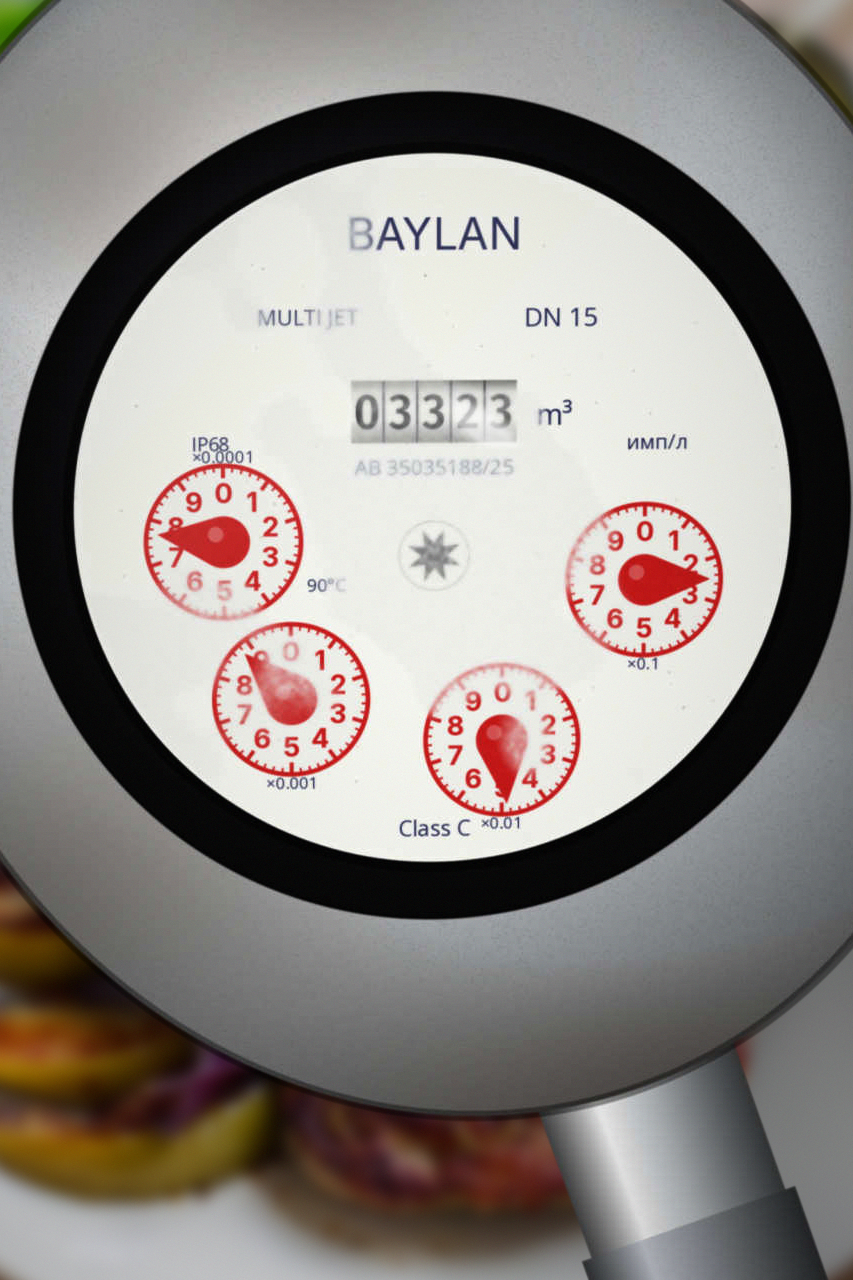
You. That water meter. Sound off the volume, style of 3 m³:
3323.2487 m³
